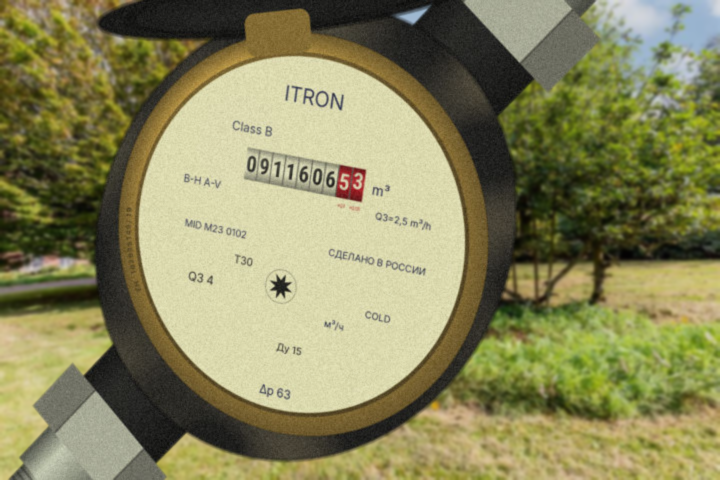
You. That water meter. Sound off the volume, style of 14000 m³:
911606.53 m³
